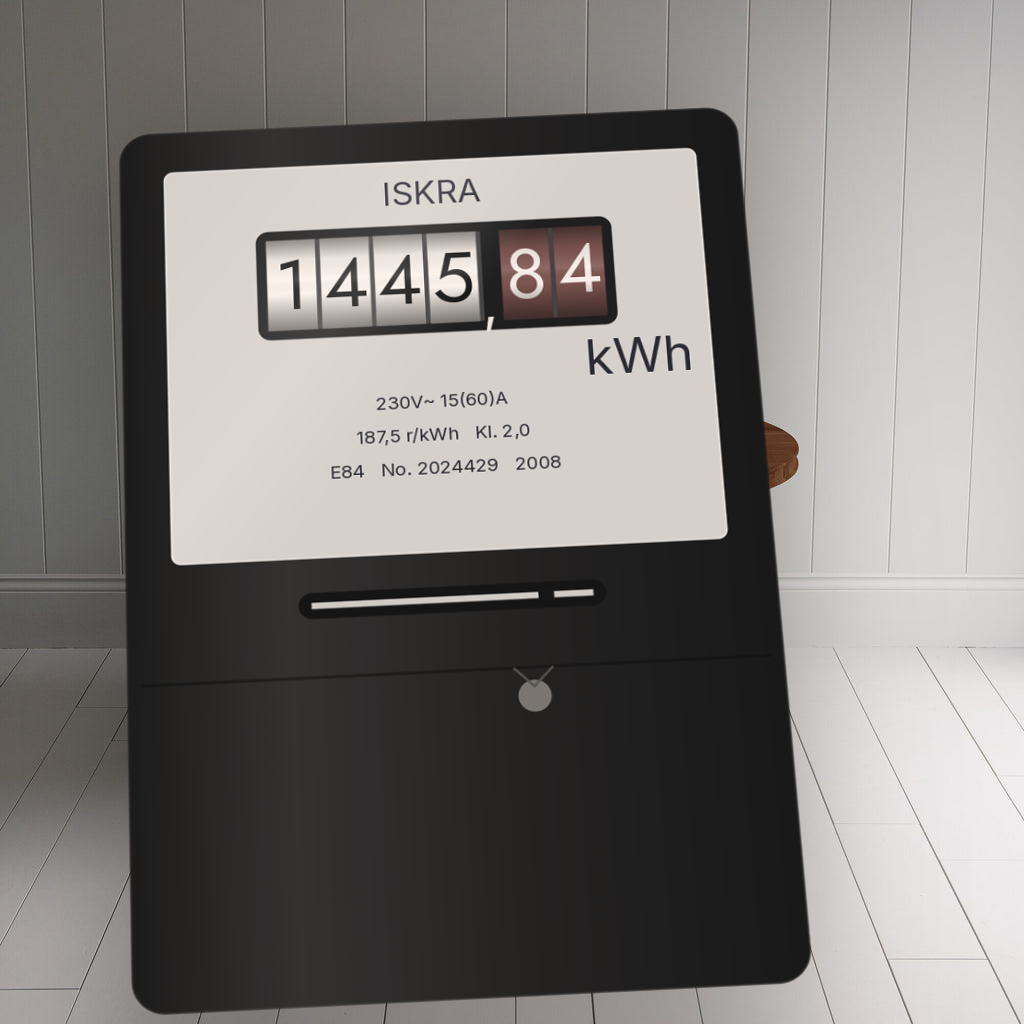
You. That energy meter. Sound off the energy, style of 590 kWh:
1445.84 kWh
